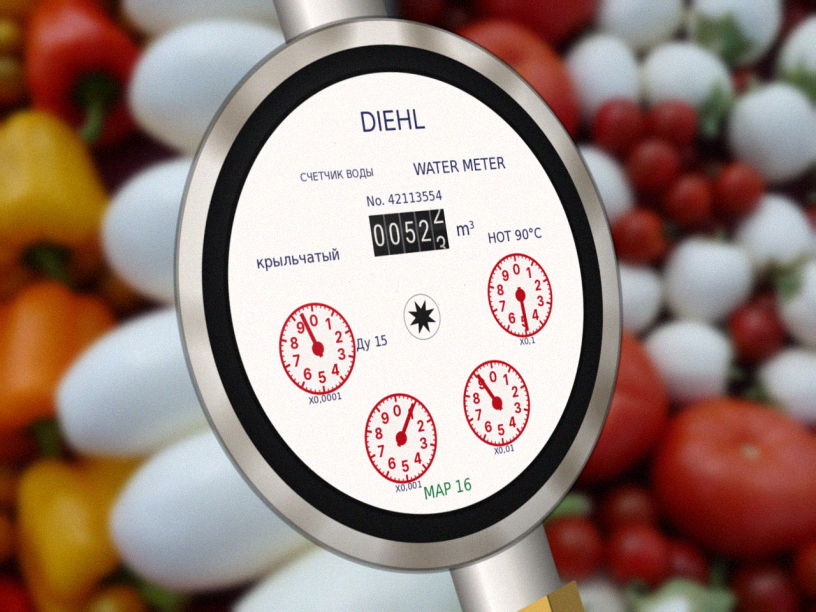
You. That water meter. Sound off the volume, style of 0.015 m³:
522.4909 m³
